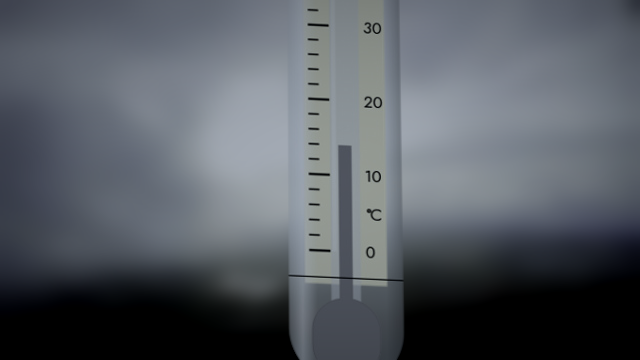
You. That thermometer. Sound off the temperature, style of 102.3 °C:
14 °C
